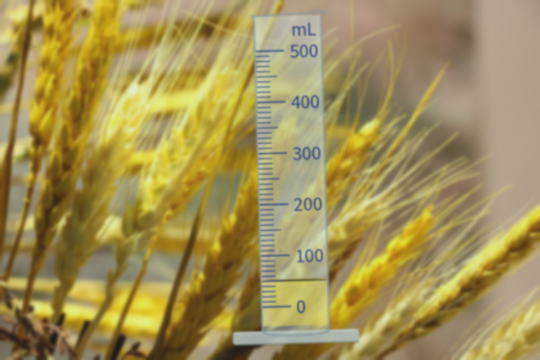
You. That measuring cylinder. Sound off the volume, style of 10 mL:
50 mL
